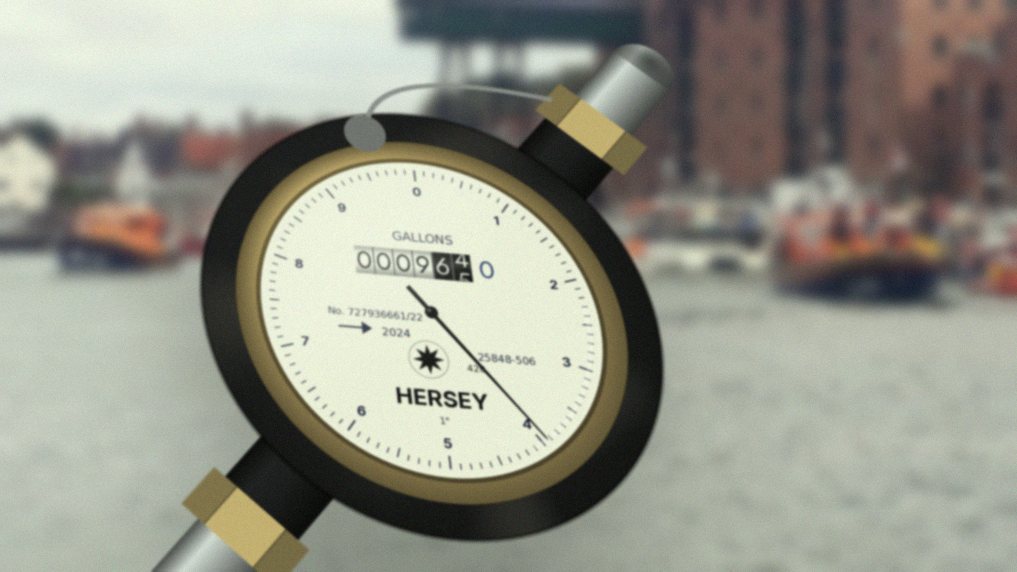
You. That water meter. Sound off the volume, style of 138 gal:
9643.9 gal
